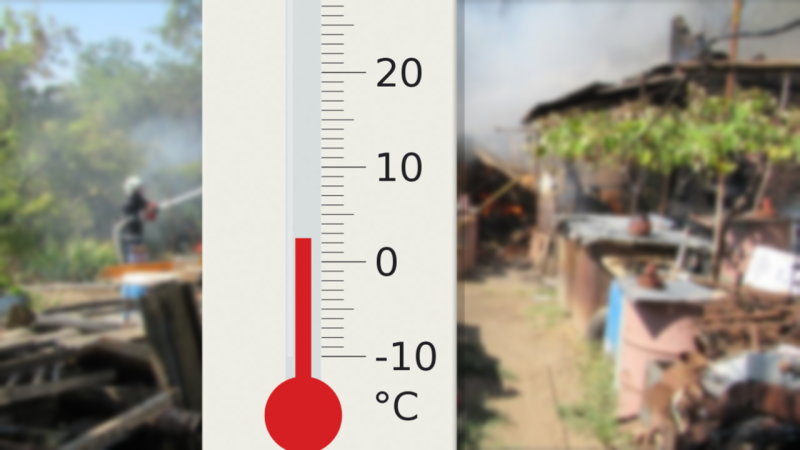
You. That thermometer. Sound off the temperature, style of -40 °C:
2.5 °C
